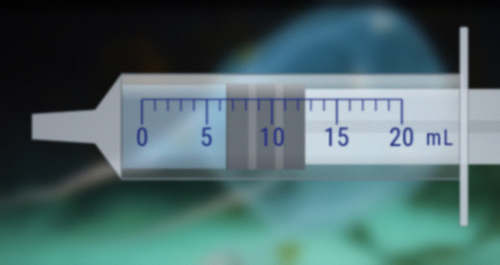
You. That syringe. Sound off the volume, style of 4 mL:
6.5 mL
